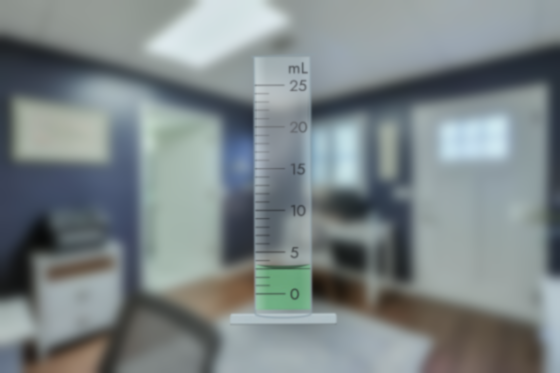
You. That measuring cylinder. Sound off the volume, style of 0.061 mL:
3 mL
